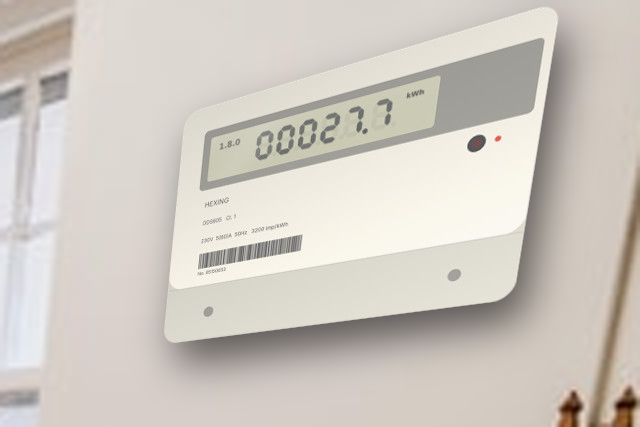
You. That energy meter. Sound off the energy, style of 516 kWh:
27.7 kWh
